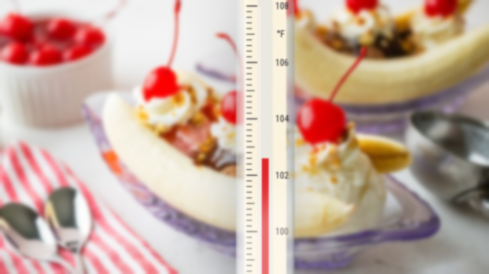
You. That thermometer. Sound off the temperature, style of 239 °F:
102.6 °F
